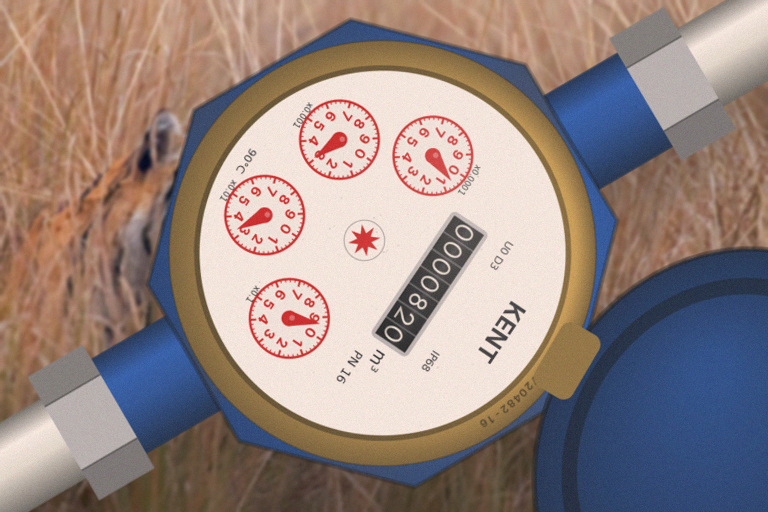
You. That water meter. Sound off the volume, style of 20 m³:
819.9330 m³
